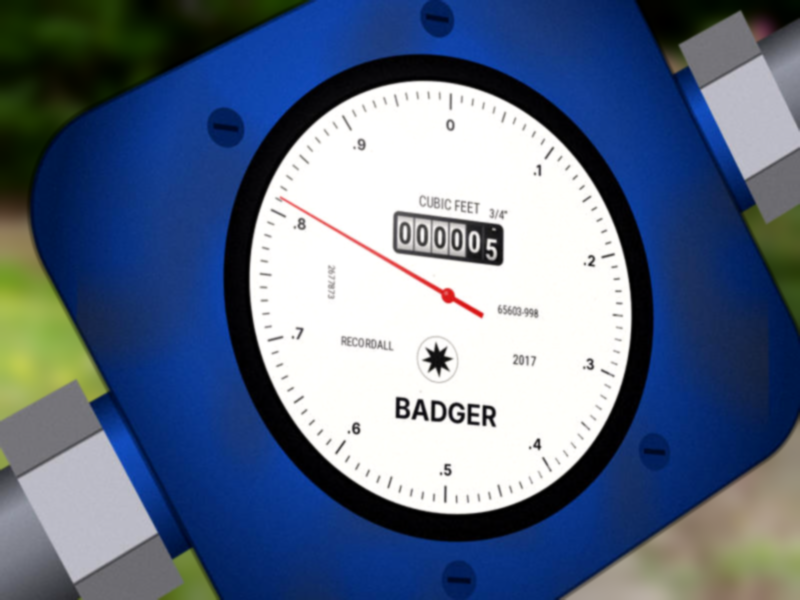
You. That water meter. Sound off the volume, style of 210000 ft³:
4.81 ft³
